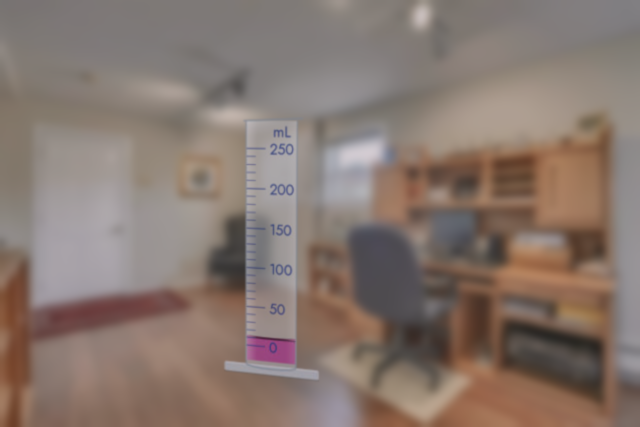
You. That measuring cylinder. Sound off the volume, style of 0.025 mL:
10 mL
